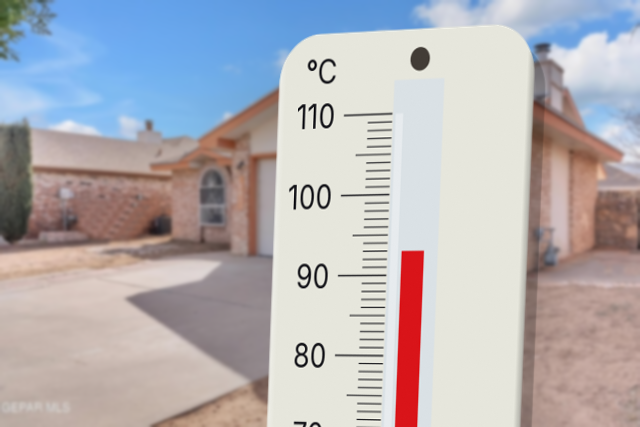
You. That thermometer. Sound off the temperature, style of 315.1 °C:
93 °C
